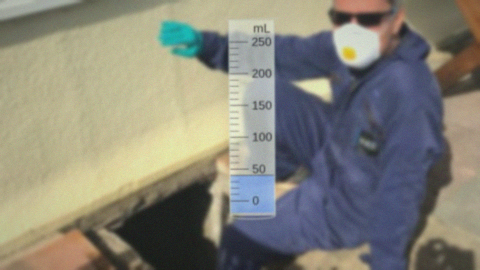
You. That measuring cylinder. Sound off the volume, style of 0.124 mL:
40 mL
